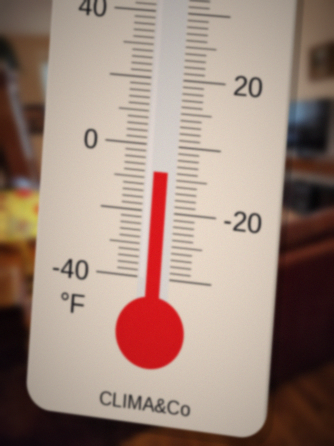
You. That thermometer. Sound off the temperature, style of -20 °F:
-8 °F
